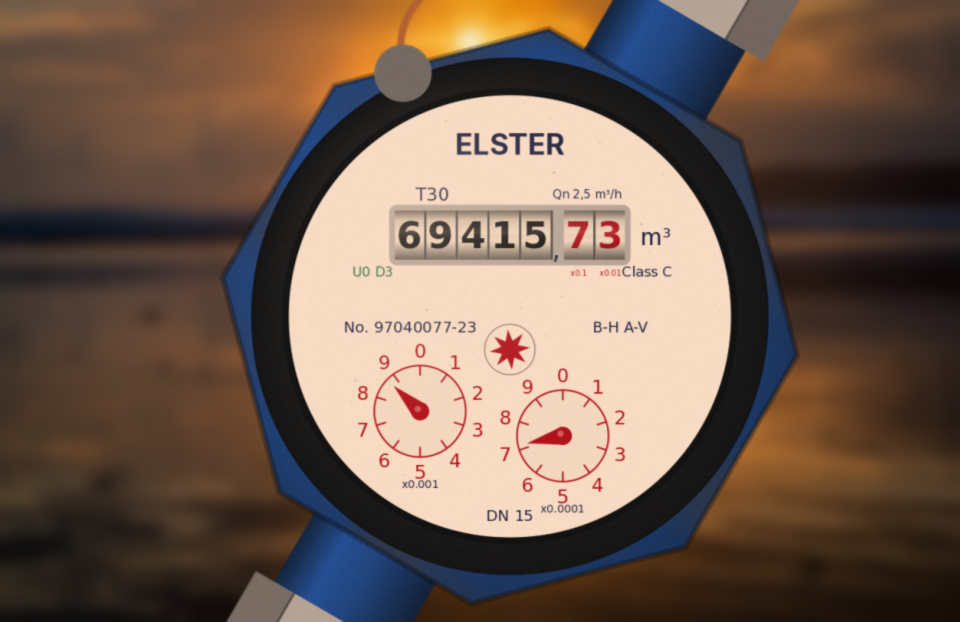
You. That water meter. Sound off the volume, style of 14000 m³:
69415.7387 m³
